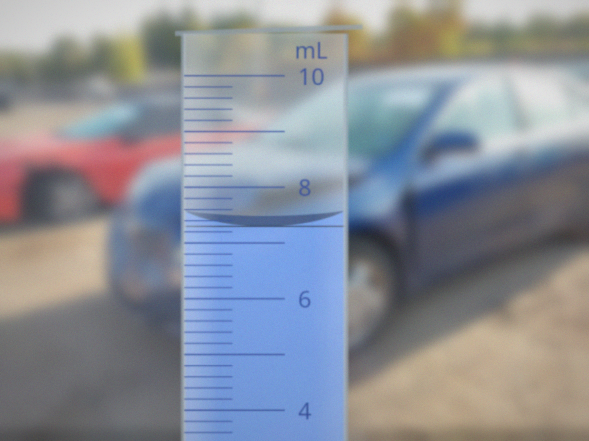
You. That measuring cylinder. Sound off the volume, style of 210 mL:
7.3 mL
